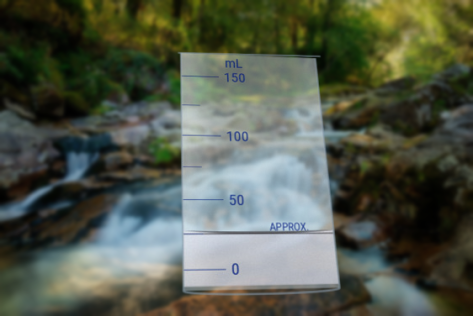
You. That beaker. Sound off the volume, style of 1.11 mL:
25 mL
